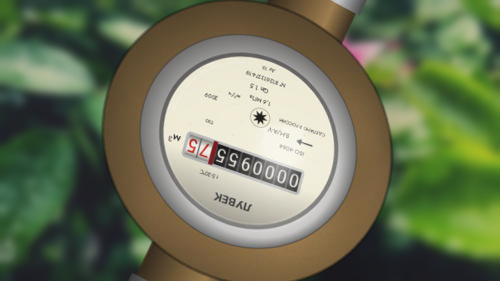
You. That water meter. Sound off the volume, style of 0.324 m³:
955.75 m³
